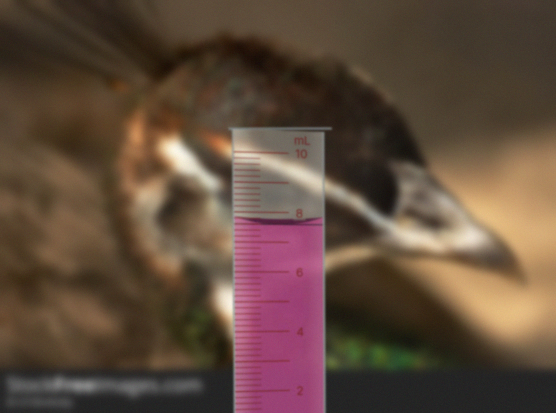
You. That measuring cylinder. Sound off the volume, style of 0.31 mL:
7.6 mL
